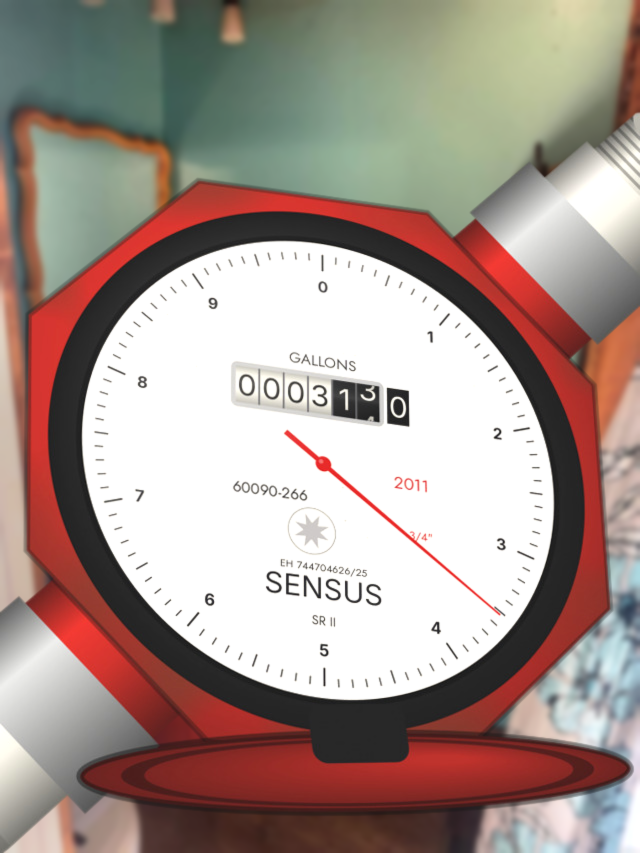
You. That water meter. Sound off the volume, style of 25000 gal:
3133.5 gal
